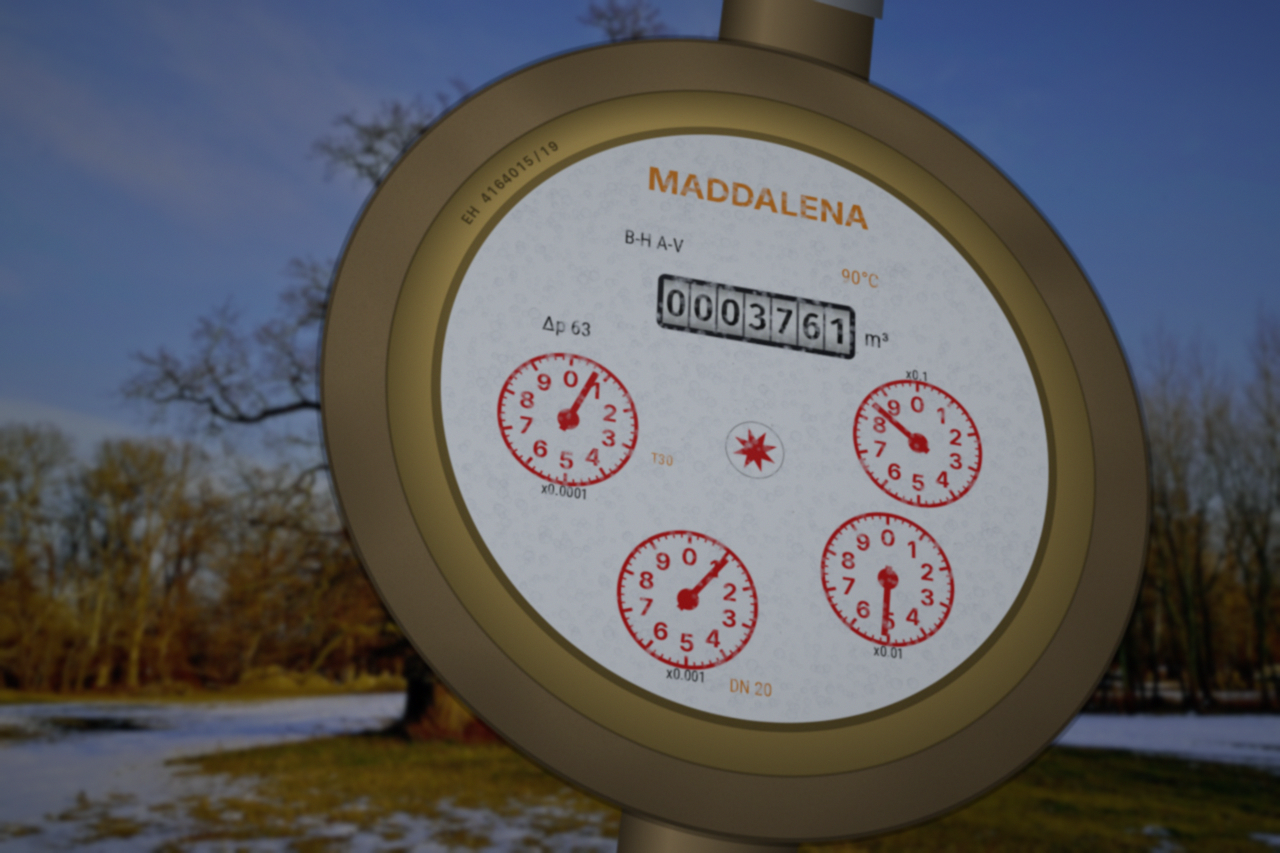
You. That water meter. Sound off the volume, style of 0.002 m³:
3761.8510 m³
